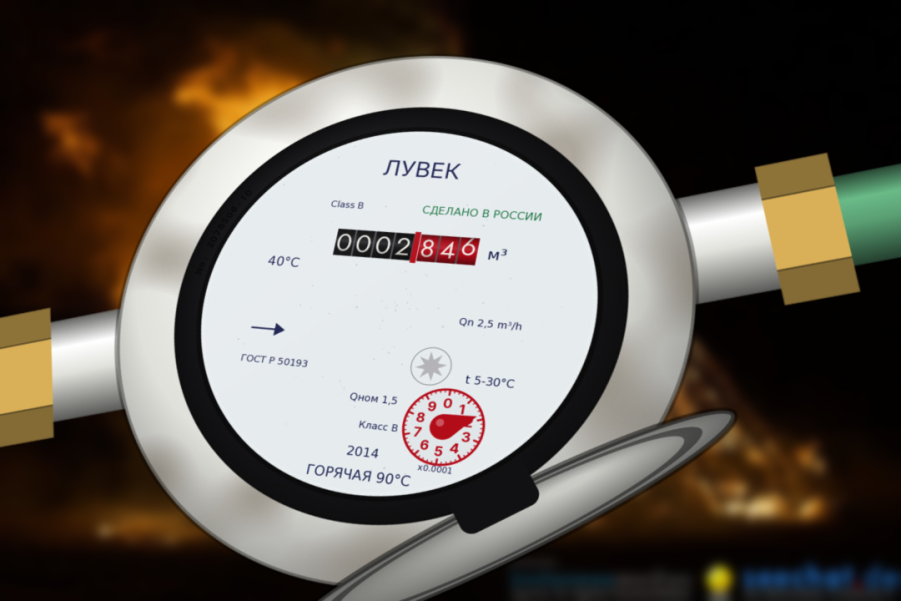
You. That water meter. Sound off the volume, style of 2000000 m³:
2.8461 m³
